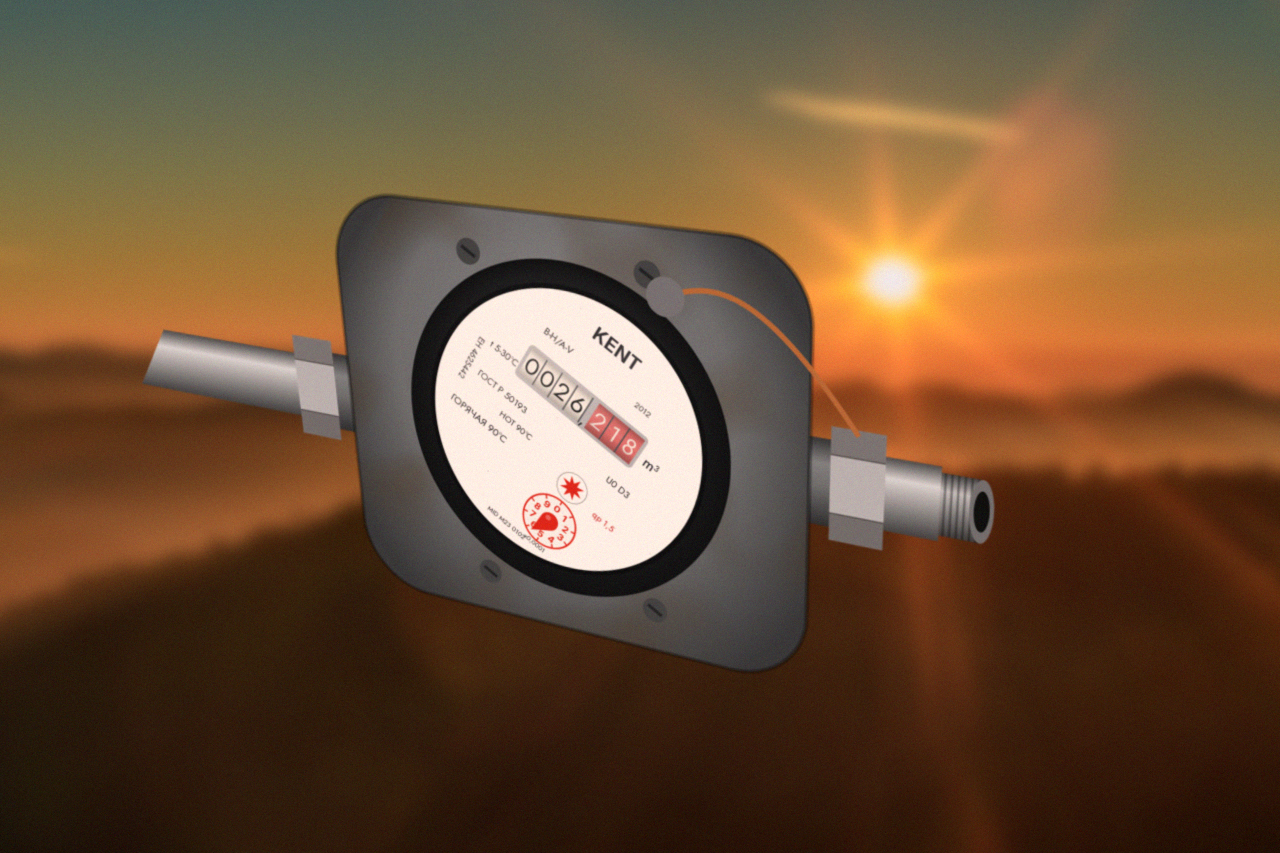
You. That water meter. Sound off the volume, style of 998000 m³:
26.2185 m³
